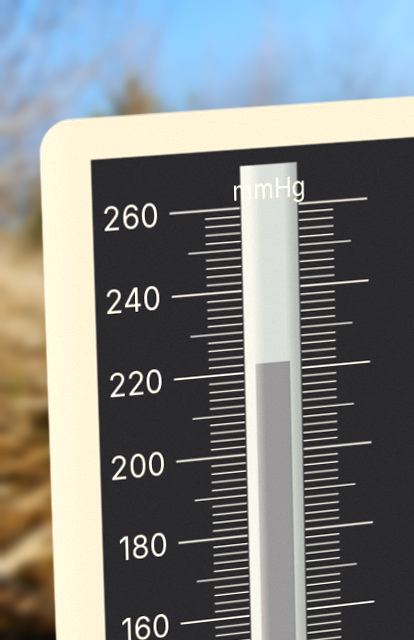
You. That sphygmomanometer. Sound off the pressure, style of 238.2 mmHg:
222 mmHg
